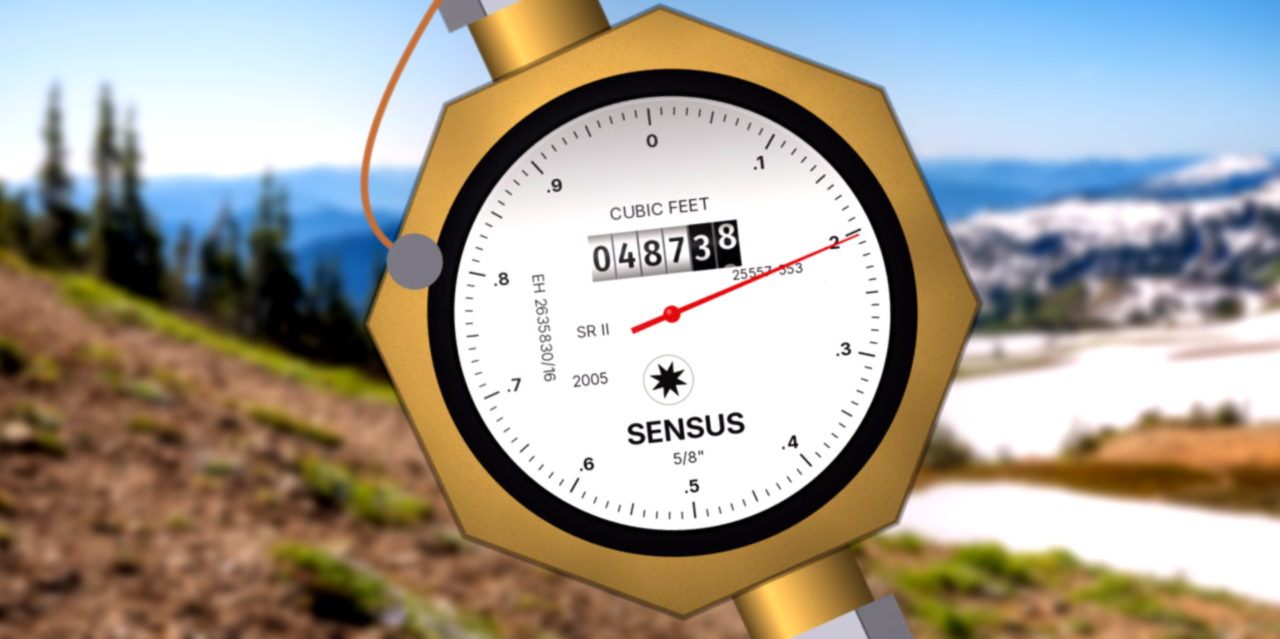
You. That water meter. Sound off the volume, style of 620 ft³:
48738.20 ft³
